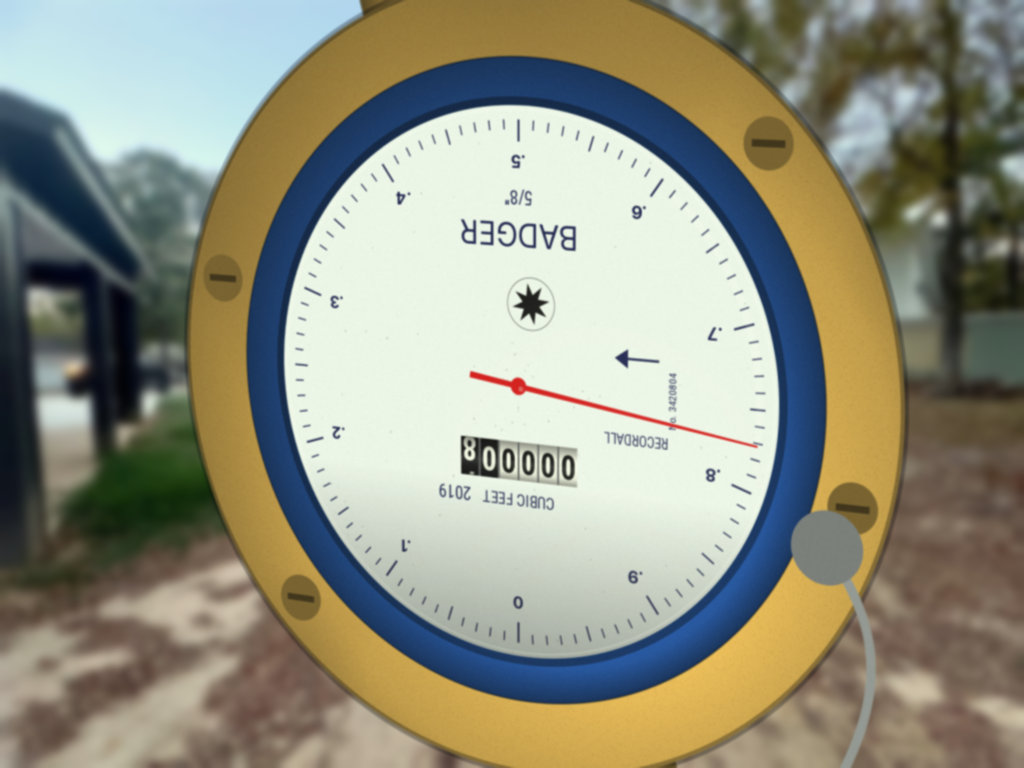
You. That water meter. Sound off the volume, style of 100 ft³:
7.77 ft³
